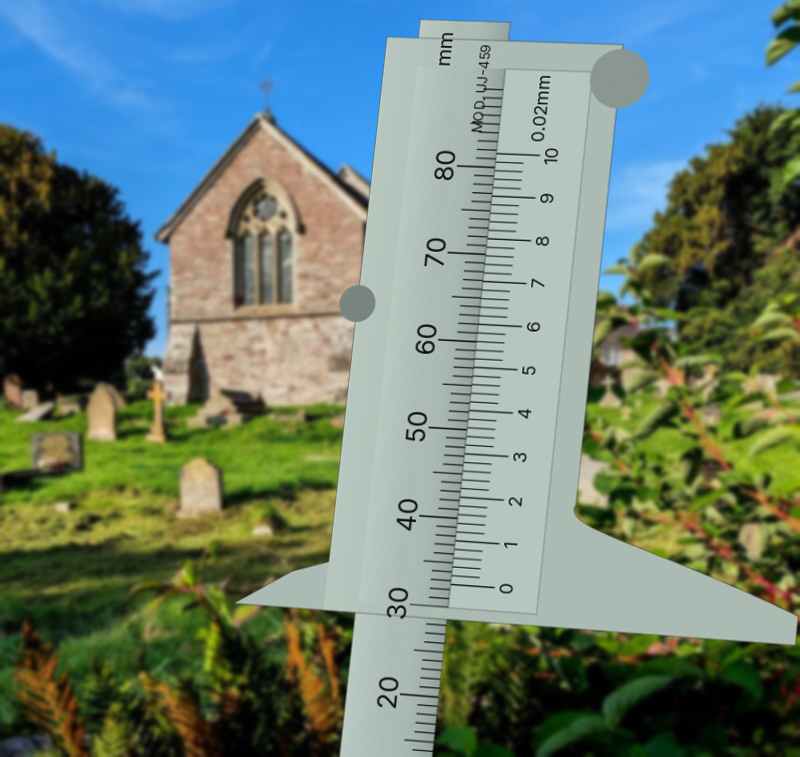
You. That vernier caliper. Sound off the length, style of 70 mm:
32.6 mm
